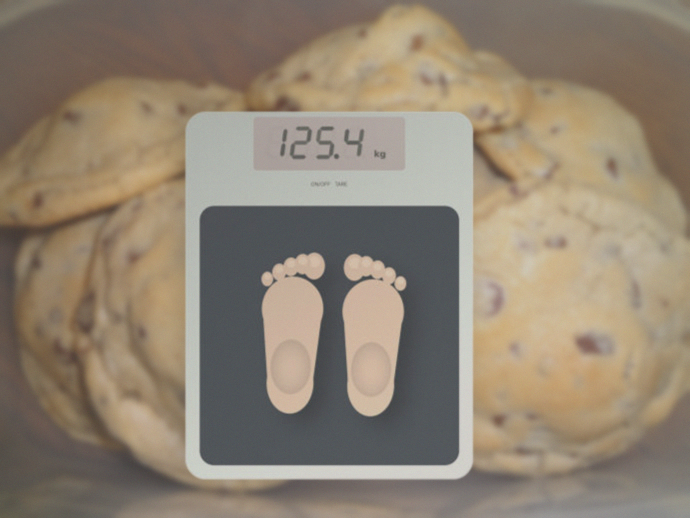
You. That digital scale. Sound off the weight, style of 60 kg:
125.4 kg
